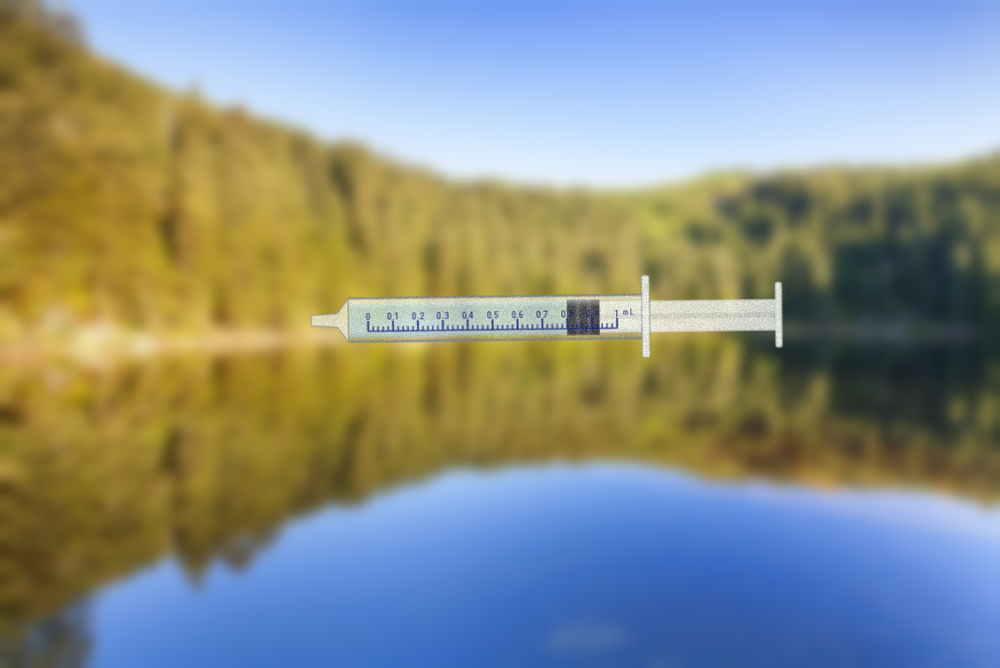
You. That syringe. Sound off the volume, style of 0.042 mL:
0.8 mL
